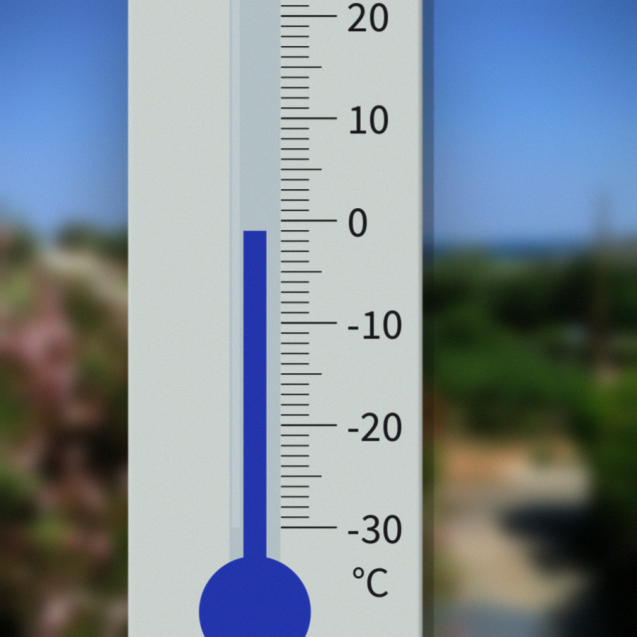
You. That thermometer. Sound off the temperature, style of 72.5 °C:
-1 °C
